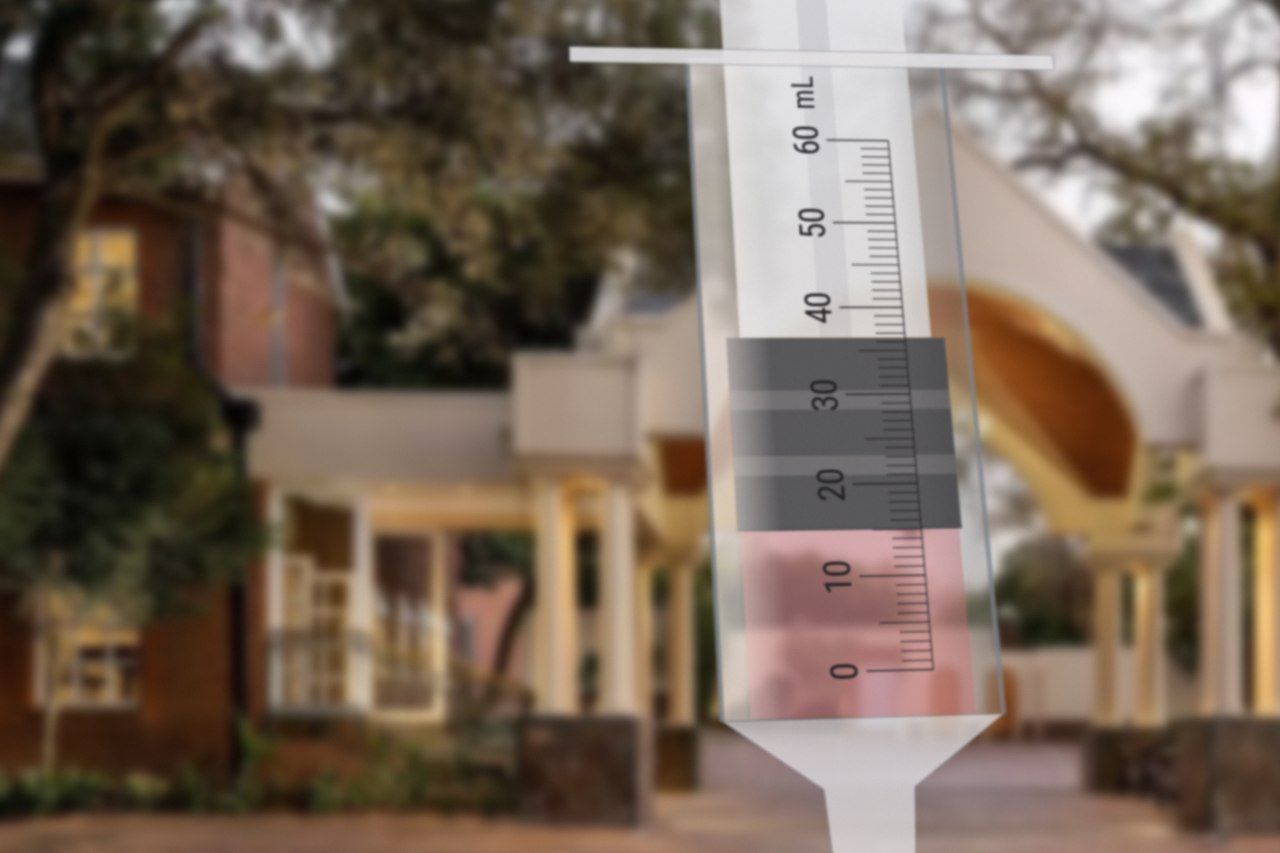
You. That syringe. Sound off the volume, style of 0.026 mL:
15 mL
